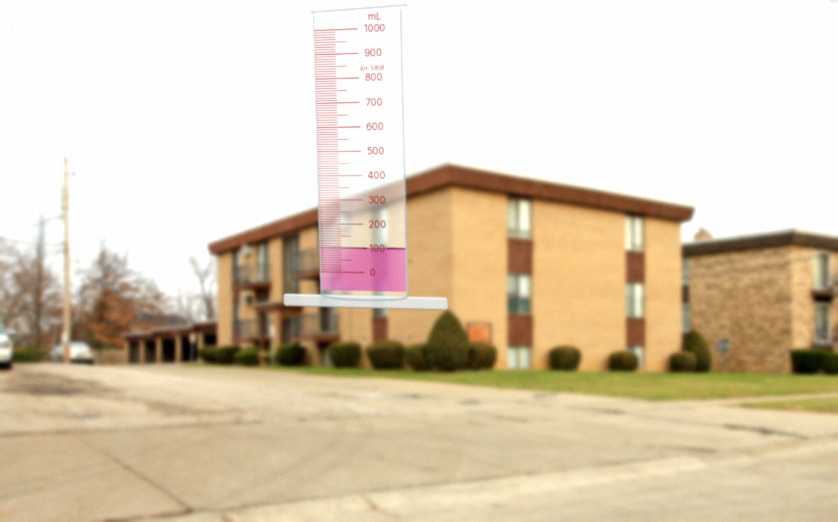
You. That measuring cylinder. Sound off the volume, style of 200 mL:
100 mL
